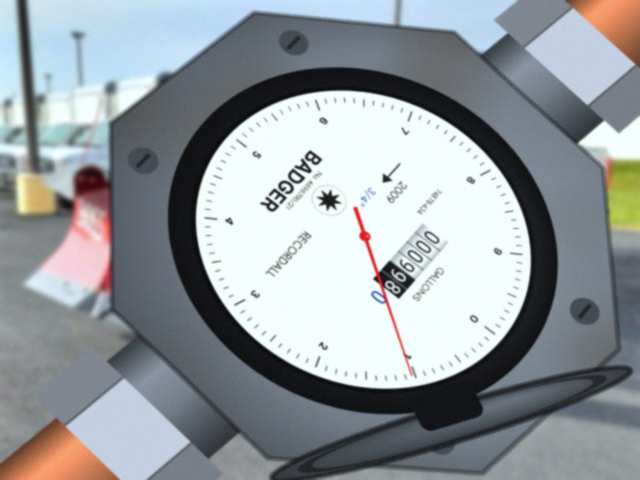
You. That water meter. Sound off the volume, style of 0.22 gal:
9981.0 gal
